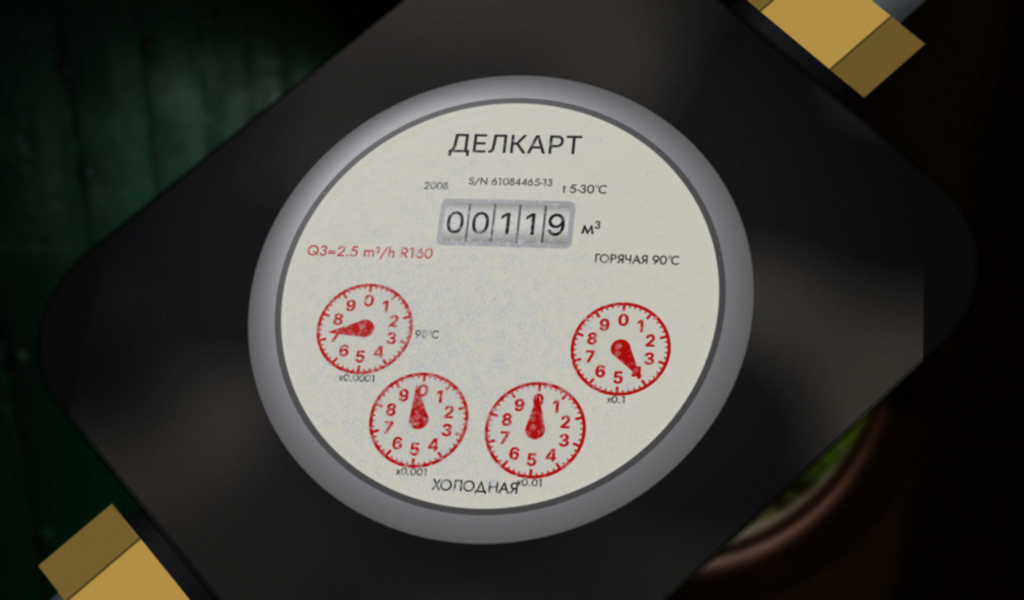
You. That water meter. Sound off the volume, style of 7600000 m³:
119.3997 m³
